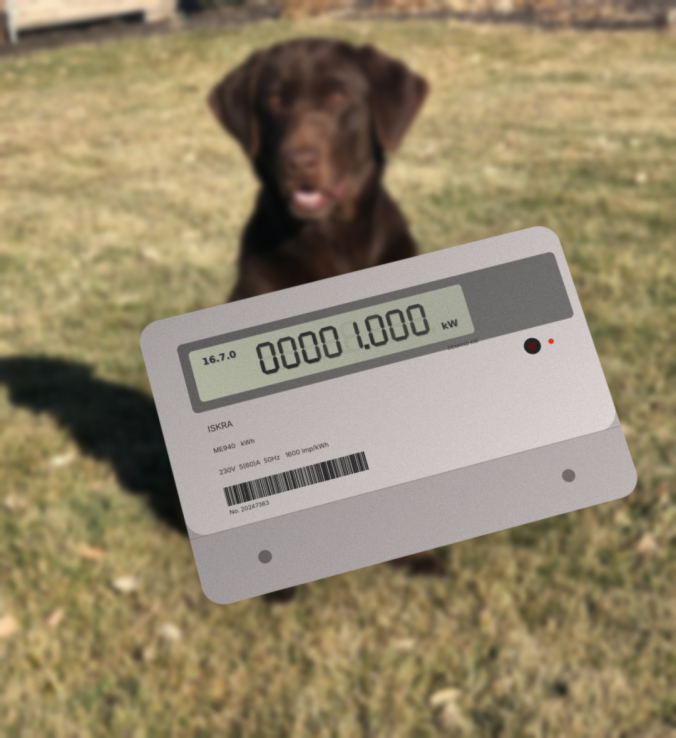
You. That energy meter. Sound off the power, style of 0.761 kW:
1.000 kW
